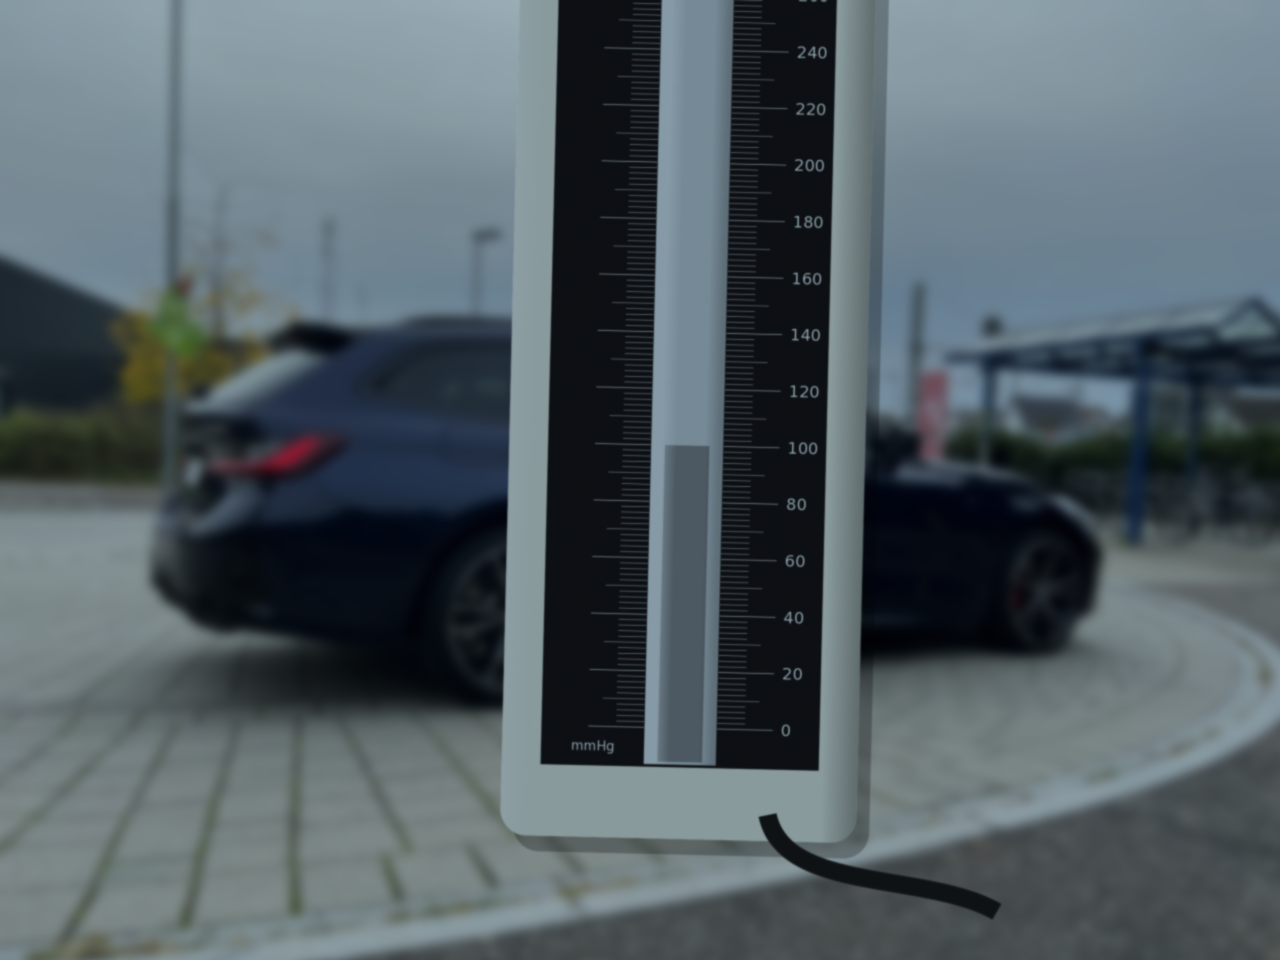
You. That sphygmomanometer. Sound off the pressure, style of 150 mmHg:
100 mmHg
